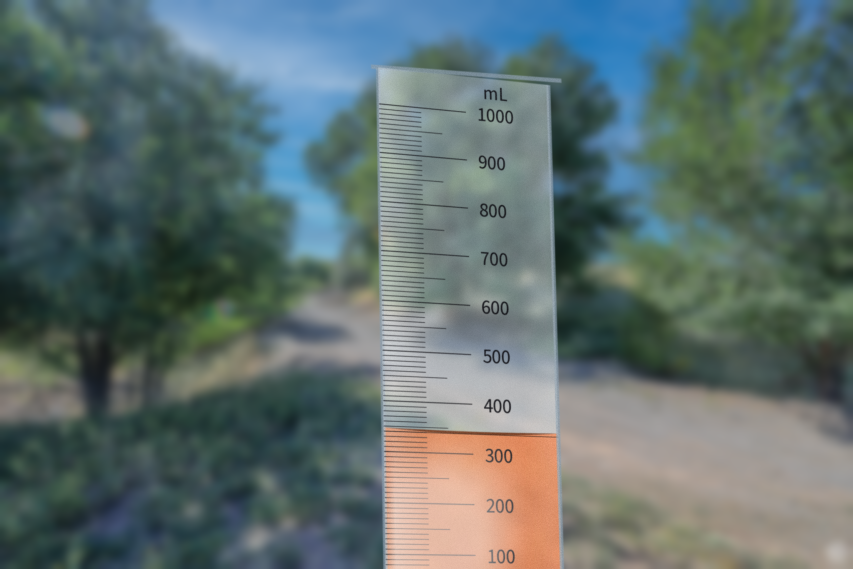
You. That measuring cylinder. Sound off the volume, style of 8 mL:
340 mL
